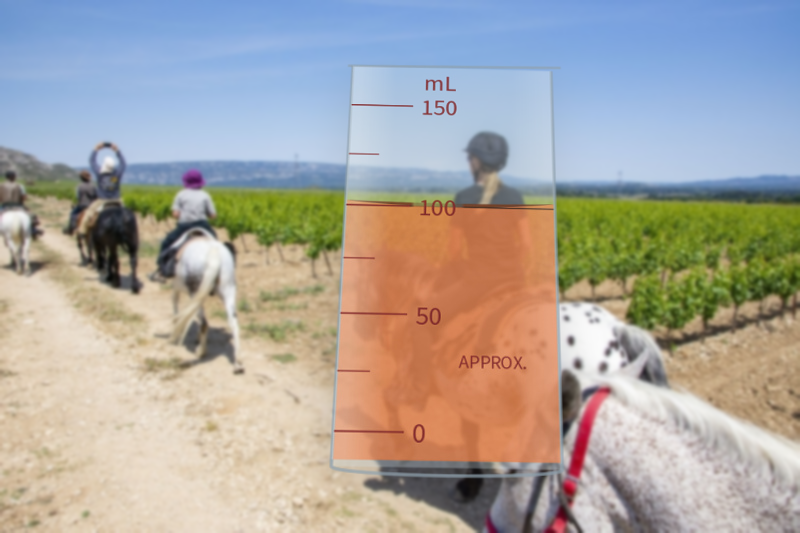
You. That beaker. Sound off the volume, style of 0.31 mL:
100 mL
